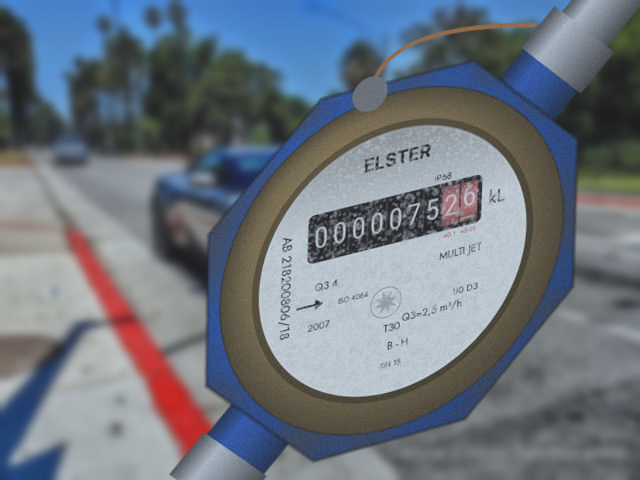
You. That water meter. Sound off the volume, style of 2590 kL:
75.26 kL
